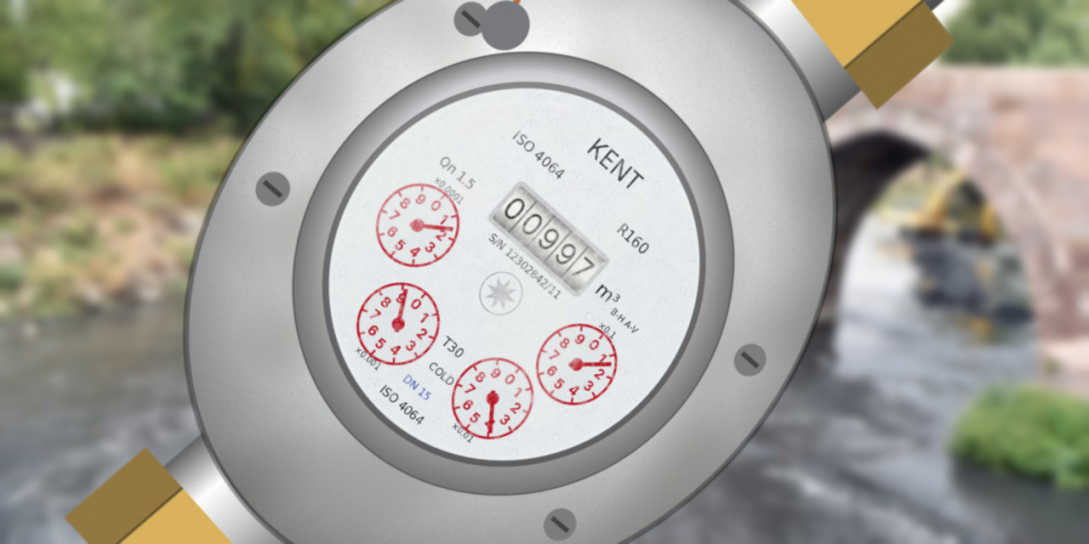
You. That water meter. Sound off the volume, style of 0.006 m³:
997.1391 m³
